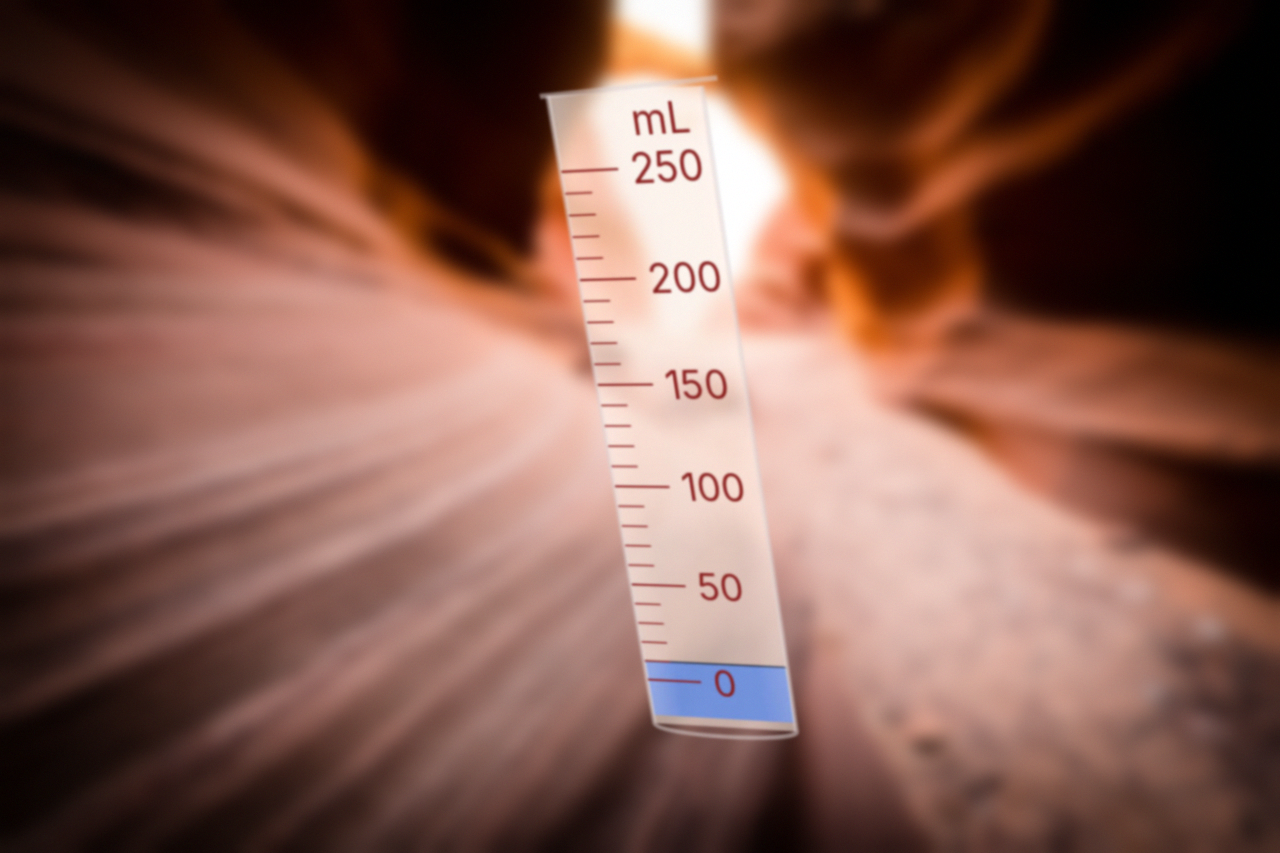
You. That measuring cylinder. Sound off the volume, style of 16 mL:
10 mL
